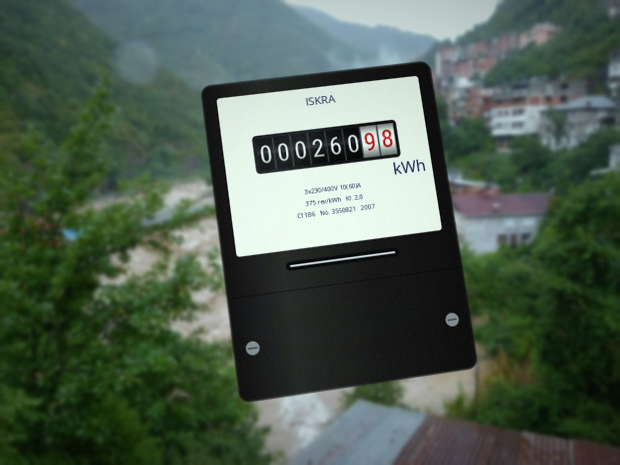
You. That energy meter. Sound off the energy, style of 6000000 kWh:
260.98 kWh
